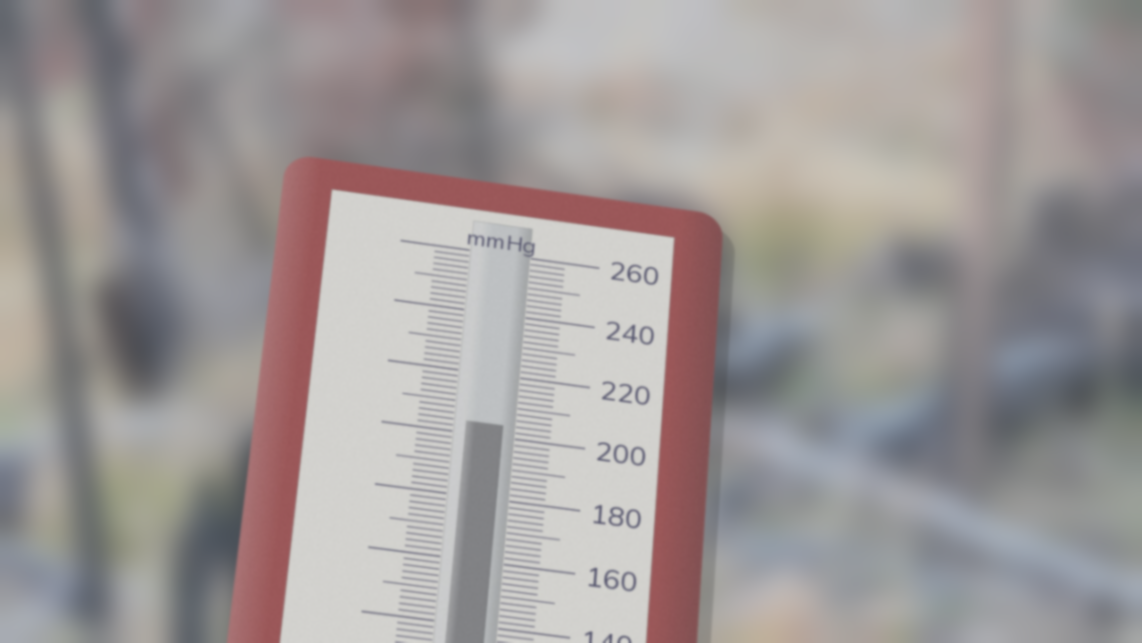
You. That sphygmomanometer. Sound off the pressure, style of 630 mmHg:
204 mmHg
